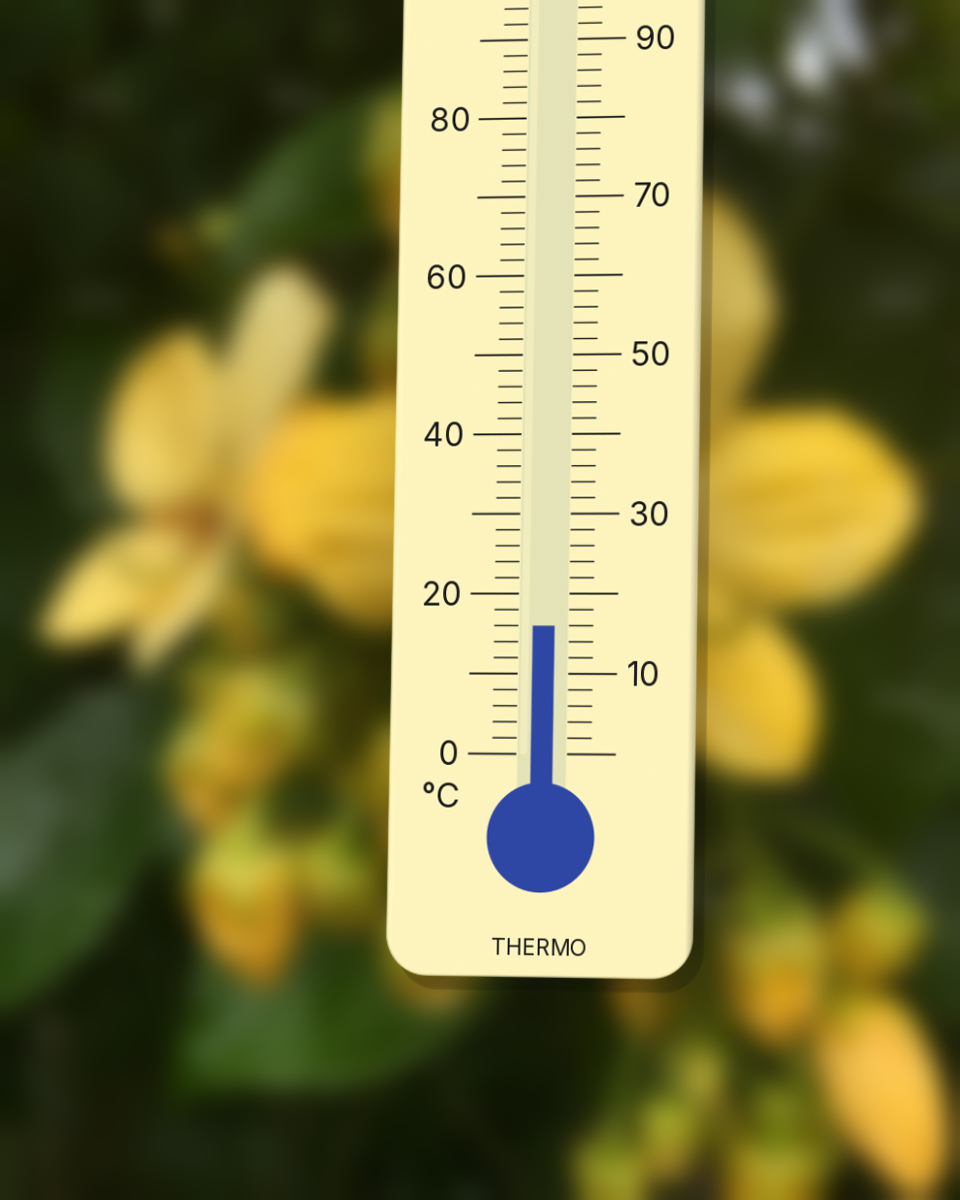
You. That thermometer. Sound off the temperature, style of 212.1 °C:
16 °C
